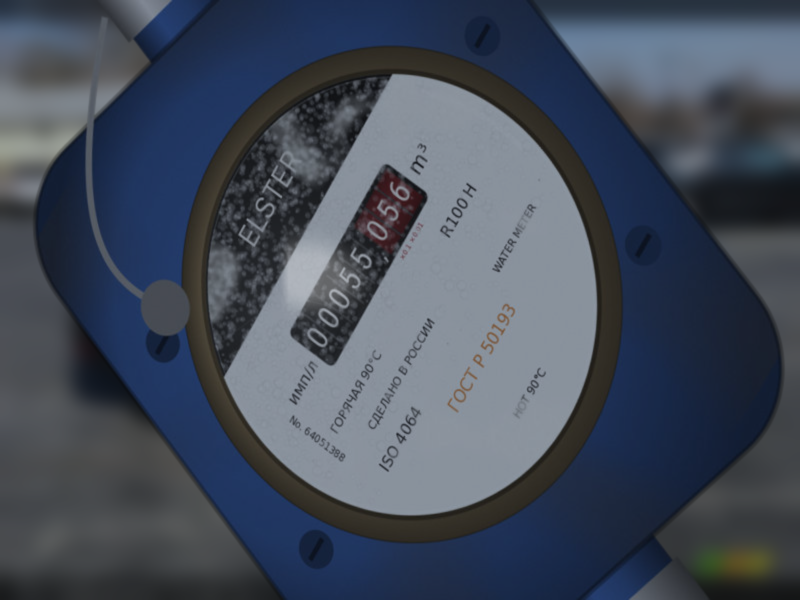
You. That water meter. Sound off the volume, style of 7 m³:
55.056 m³
